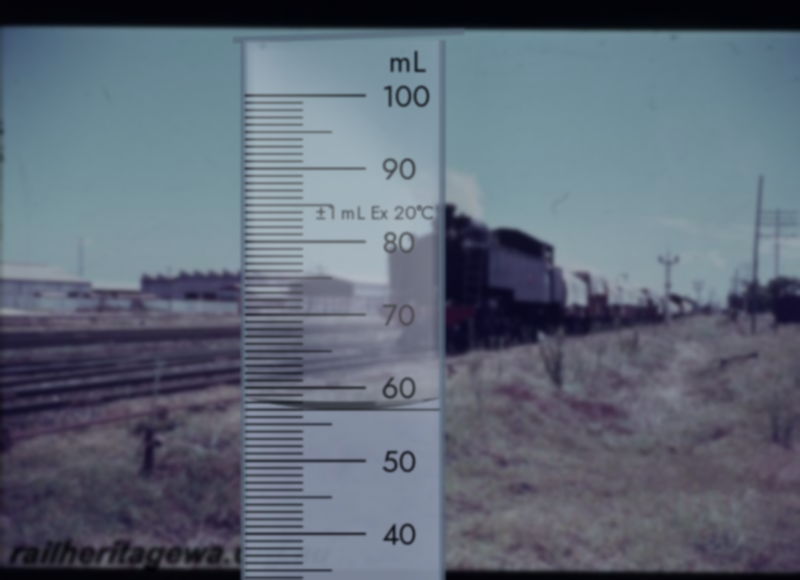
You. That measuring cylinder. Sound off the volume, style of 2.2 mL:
57 mL
